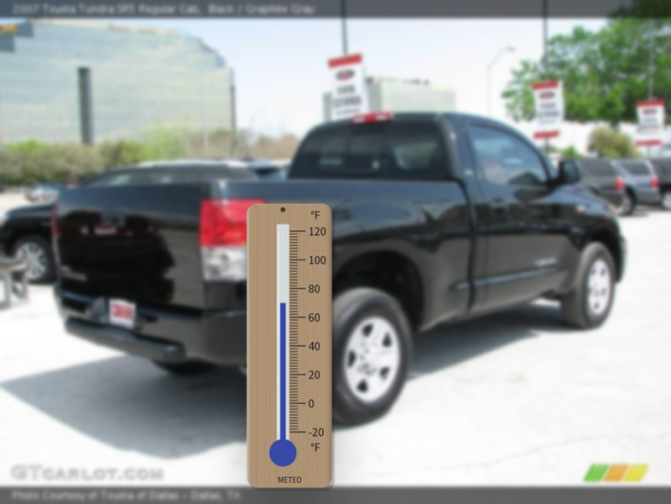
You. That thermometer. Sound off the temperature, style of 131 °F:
70 °F
